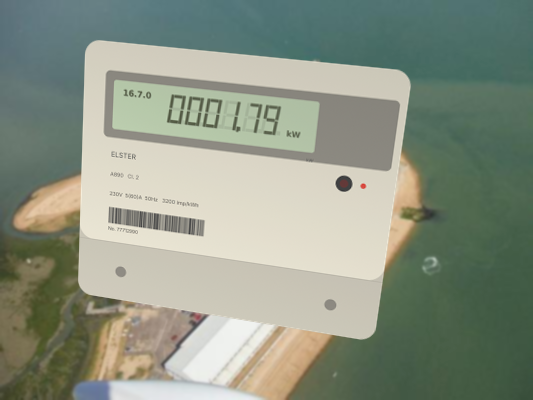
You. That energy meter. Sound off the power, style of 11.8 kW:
1.79 kW
